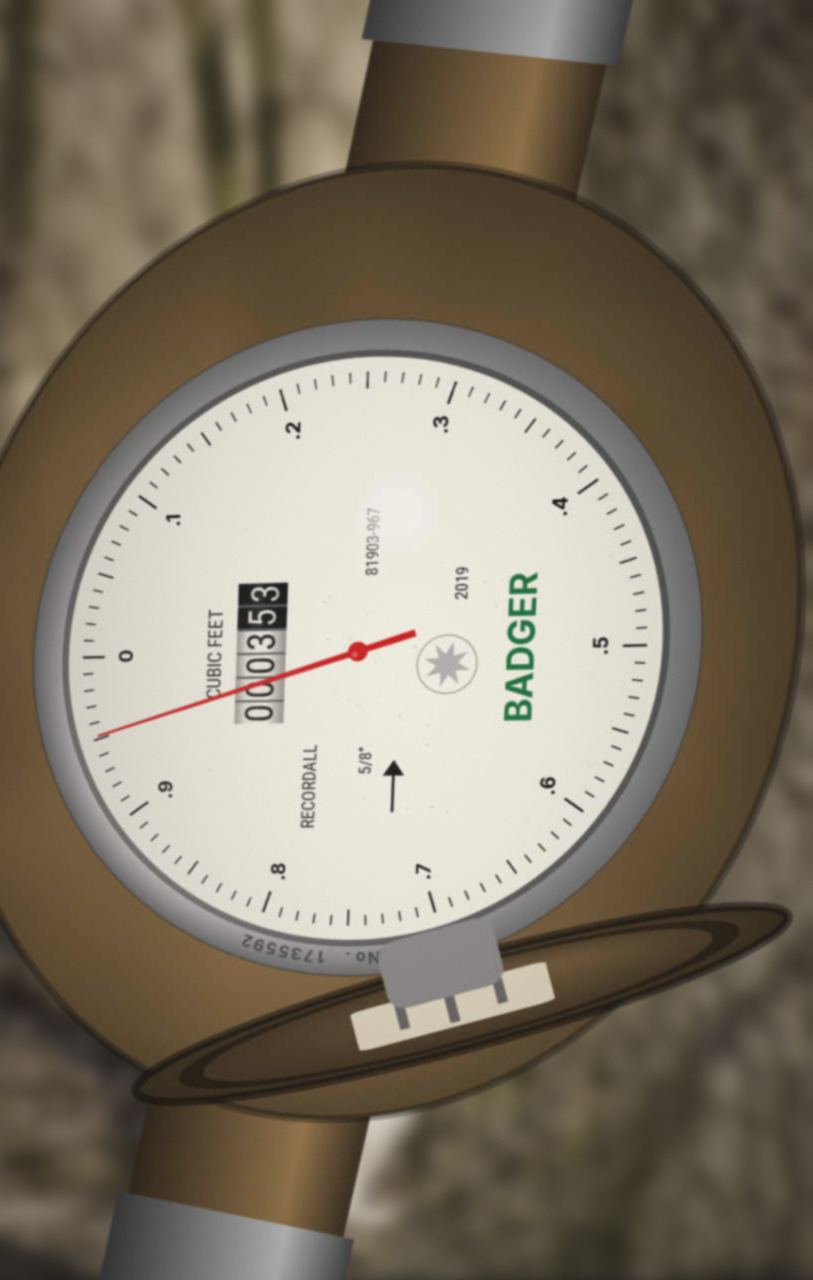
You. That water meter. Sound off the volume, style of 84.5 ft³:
352.95 ft³
